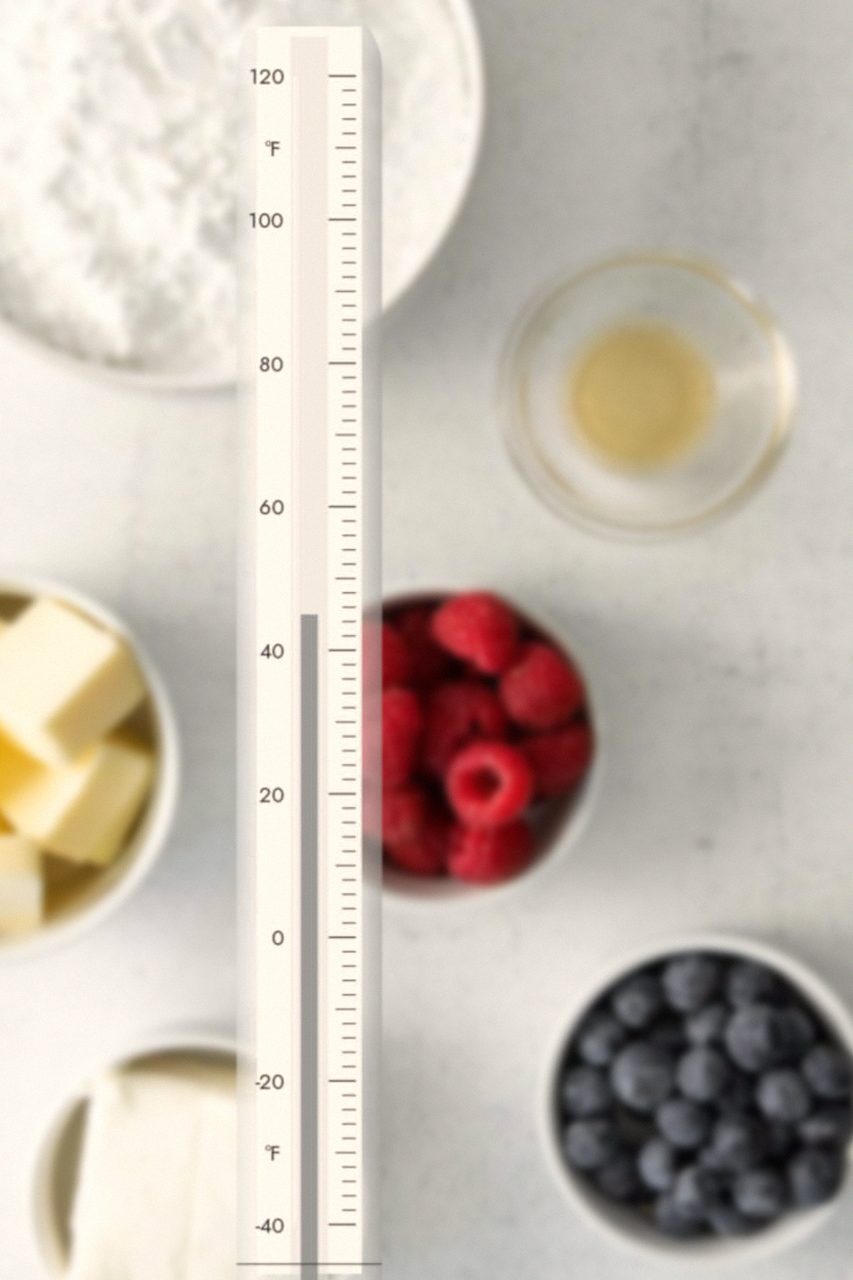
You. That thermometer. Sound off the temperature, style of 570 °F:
45 °F
